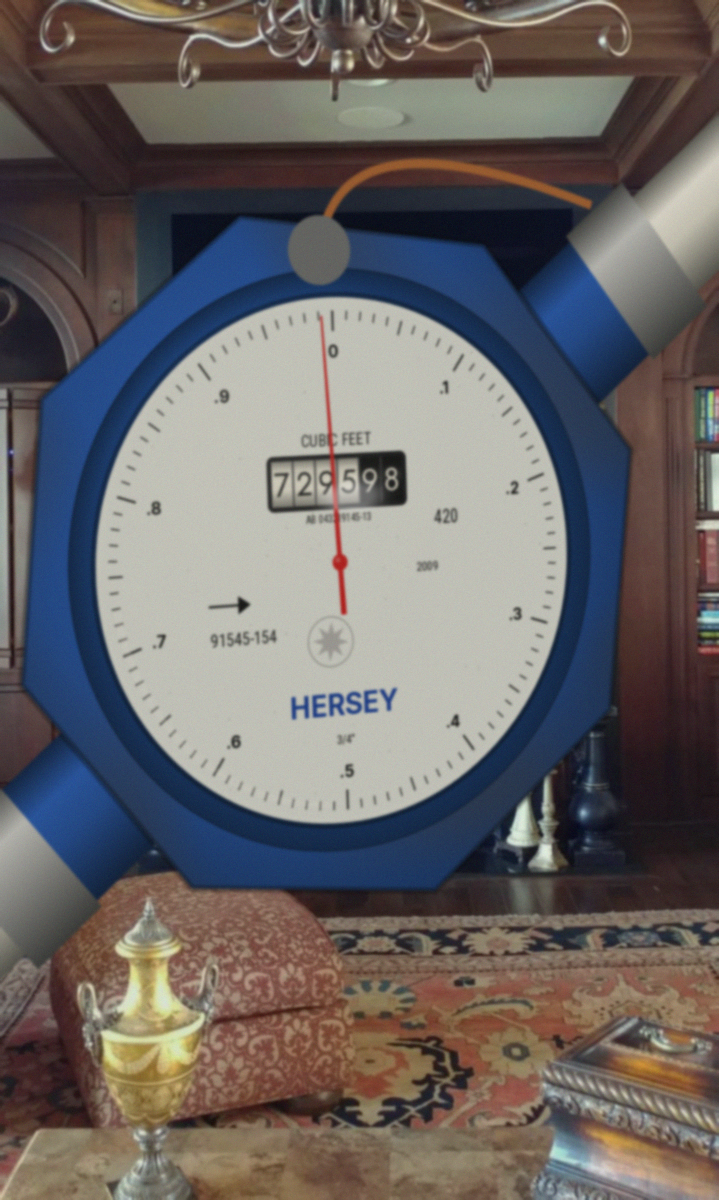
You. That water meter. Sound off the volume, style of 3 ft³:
729597.99 ft³
